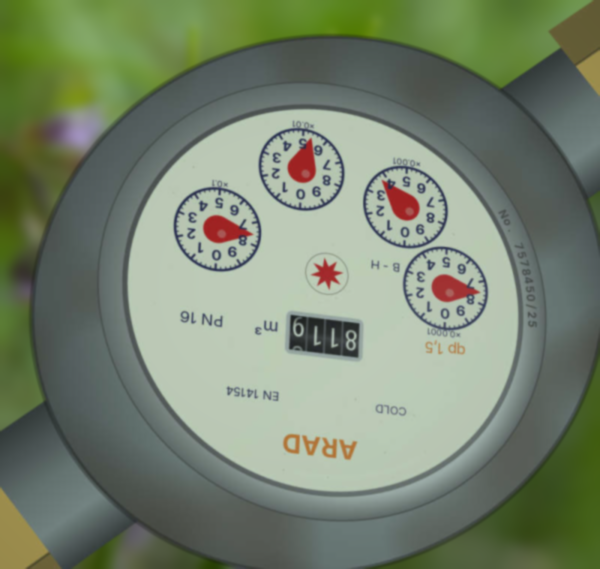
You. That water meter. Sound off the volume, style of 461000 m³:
8118.7537 m³
